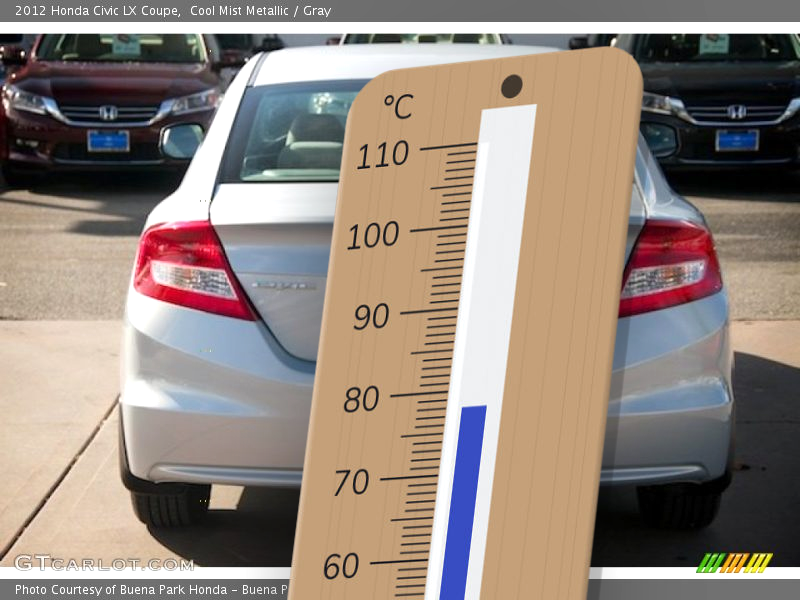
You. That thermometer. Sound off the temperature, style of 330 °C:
78 °C
